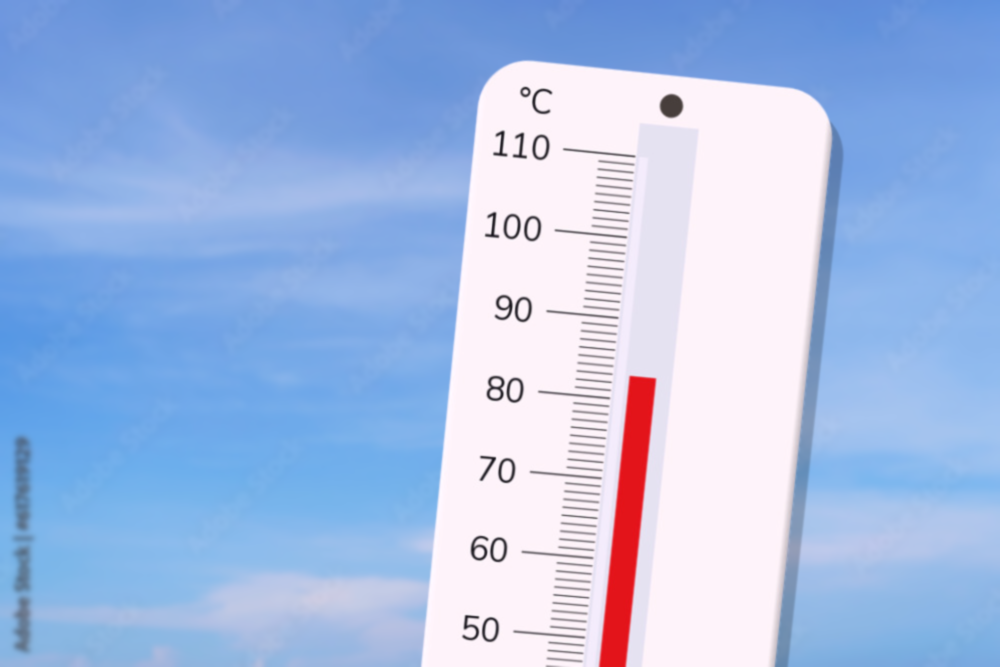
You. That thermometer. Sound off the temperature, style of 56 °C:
83 °C
